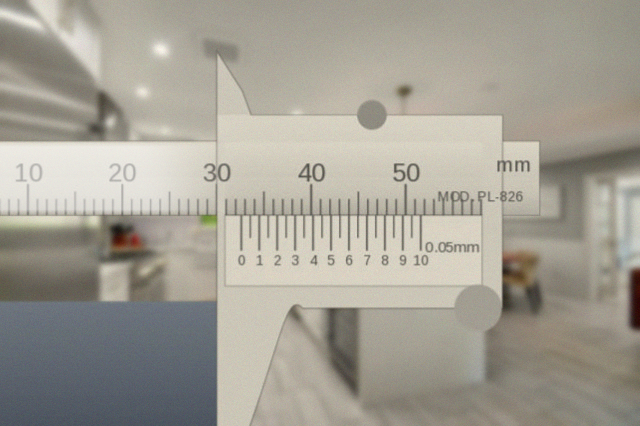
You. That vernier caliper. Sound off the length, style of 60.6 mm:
32.6 mm
